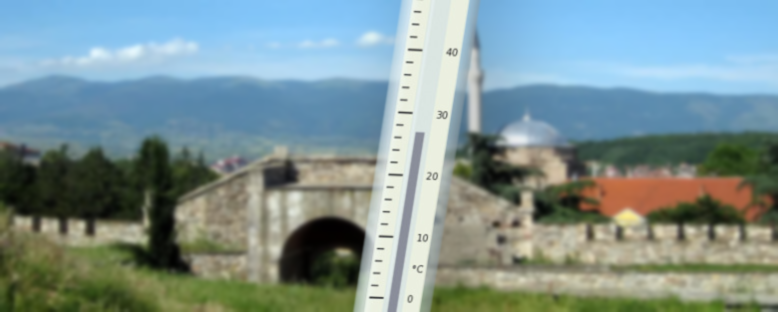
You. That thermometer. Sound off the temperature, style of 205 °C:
27 °C
